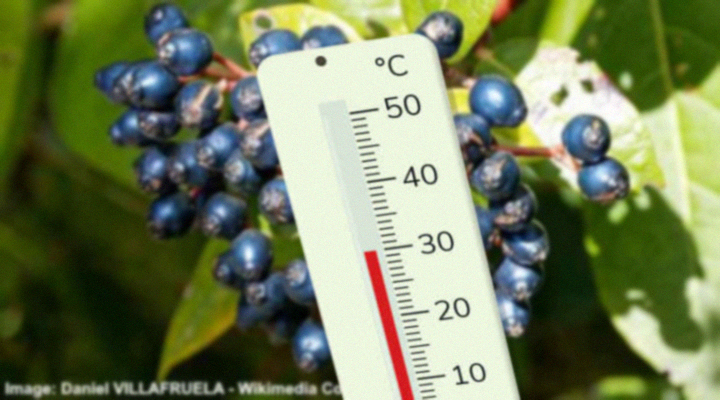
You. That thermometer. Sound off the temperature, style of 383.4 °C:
30 °C
